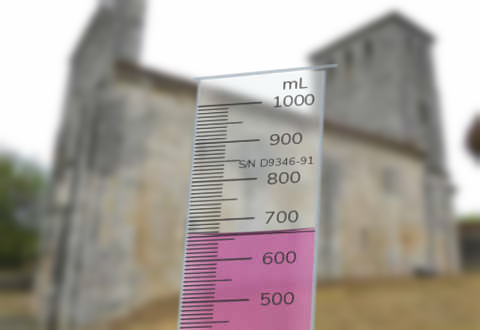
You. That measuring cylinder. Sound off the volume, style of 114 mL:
660 mL
